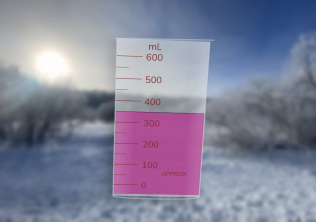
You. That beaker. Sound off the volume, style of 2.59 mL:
350 mL
